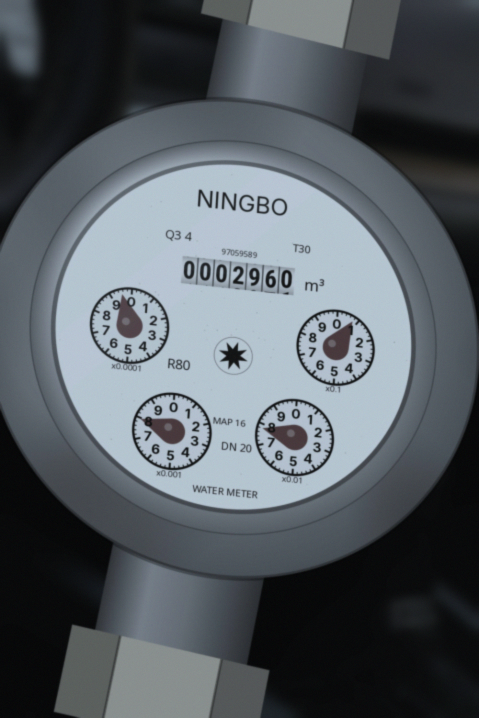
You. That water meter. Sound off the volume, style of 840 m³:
2960.0779 m³
